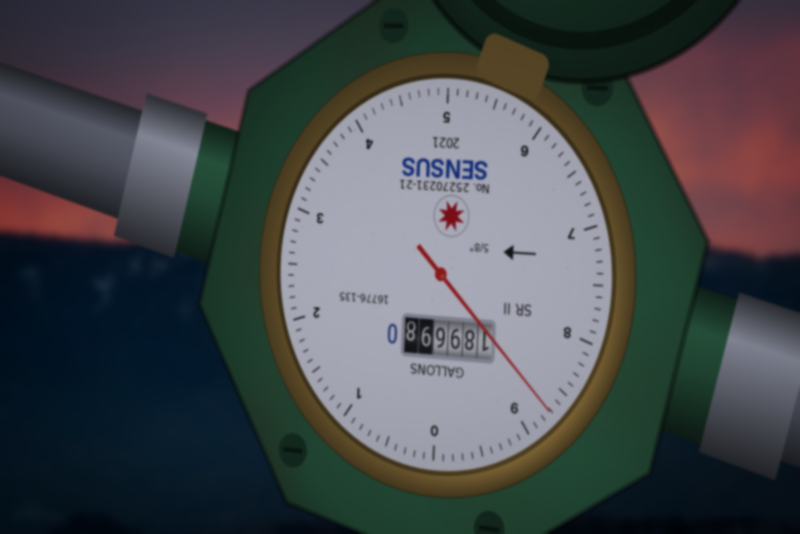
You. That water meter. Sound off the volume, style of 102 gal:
1896978.7 gal
